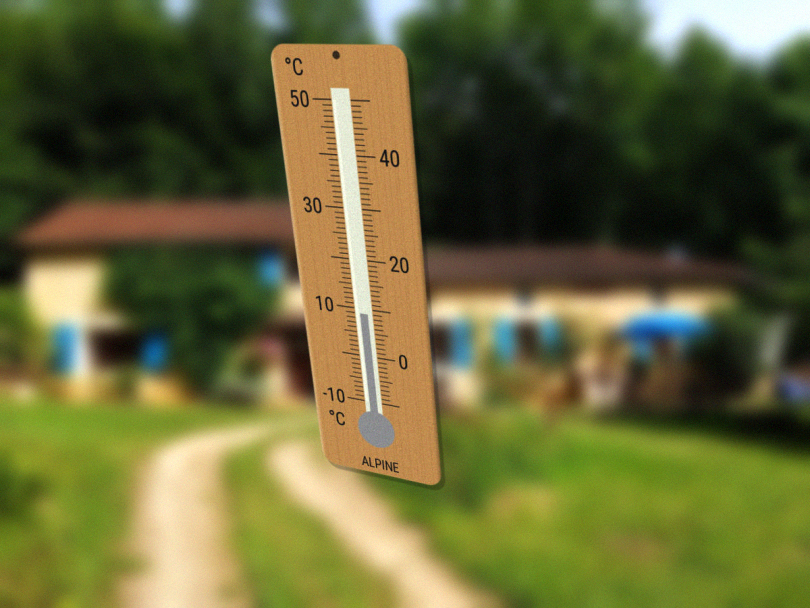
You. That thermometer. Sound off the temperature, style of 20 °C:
9 °C
